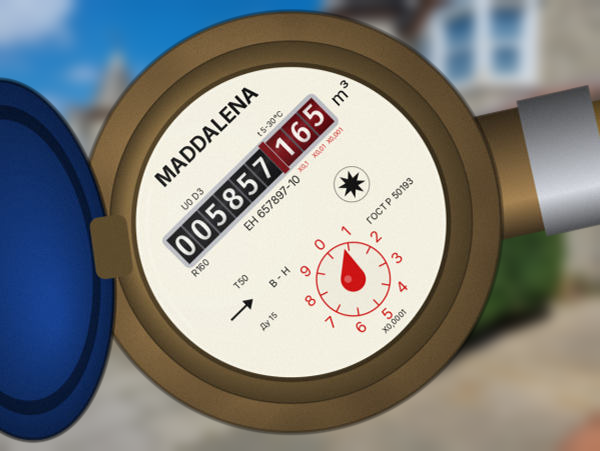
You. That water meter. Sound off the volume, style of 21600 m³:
5857.1650 m³
